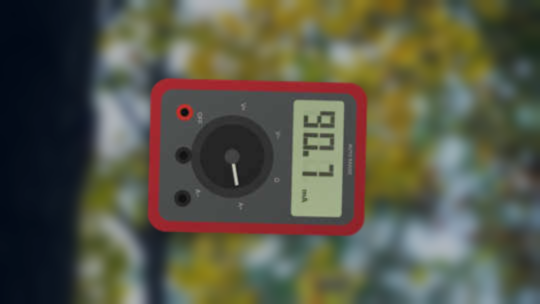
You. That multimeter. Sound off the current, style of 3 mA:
90.7 mA
